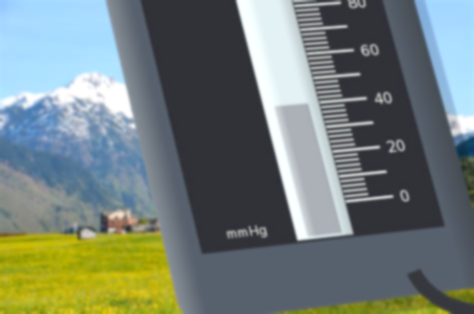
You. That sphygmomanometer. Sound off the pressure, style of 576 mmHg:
40 mmHg
